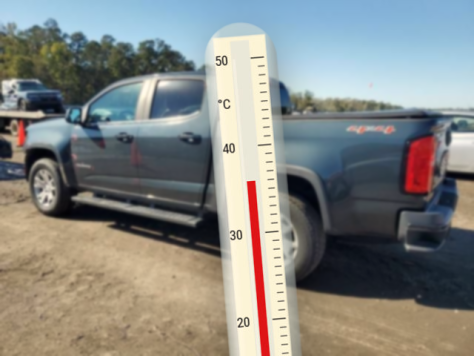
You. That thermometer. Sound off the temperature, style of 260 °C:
36 °C
